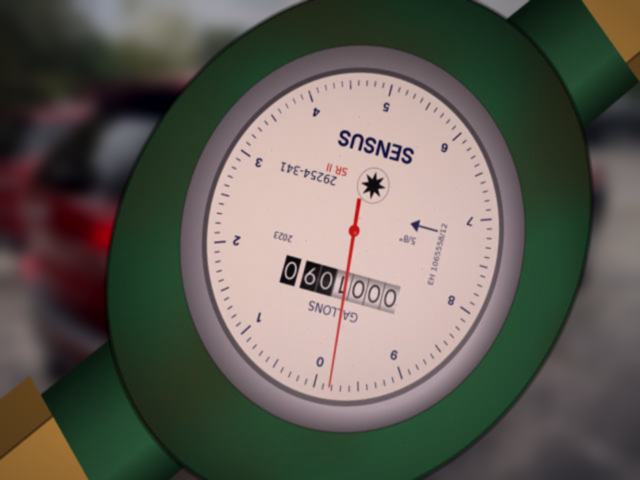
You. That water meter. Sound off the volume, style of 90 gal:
1089.8 gal
